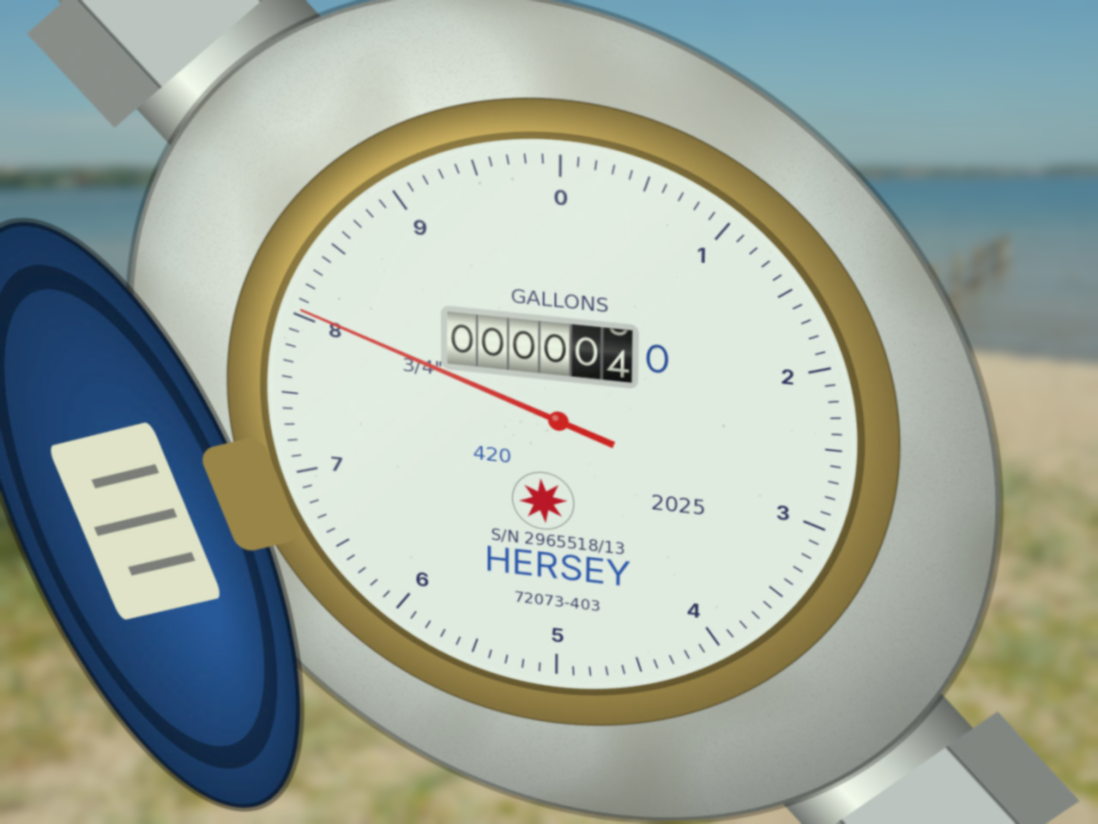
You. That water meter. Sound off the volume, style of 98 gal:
38.0 gal
